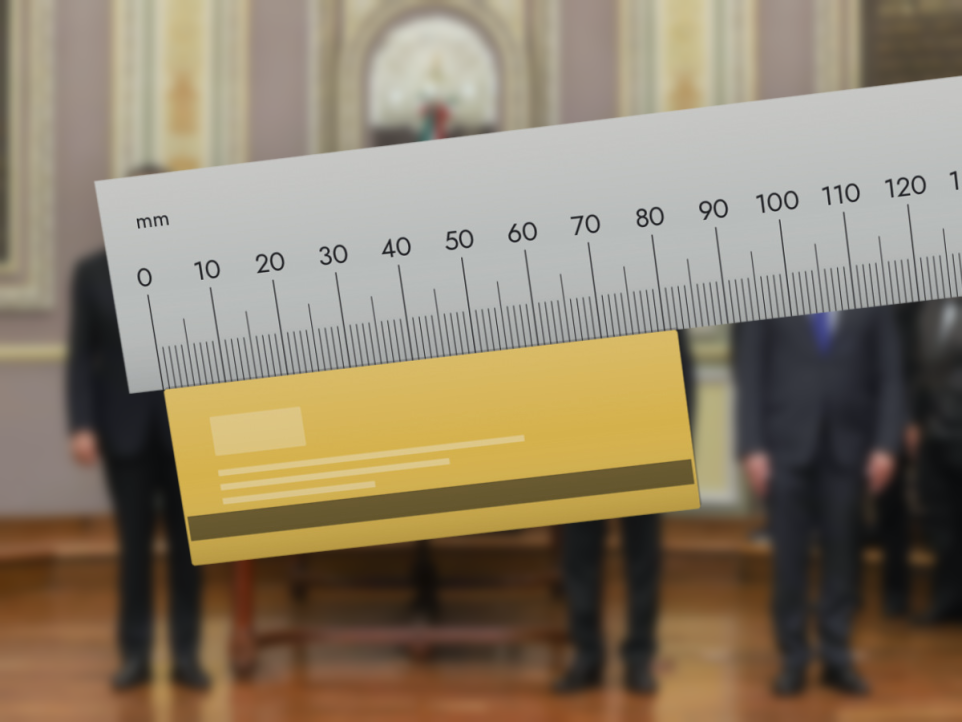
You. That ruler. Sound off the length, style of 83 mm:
82 mm
